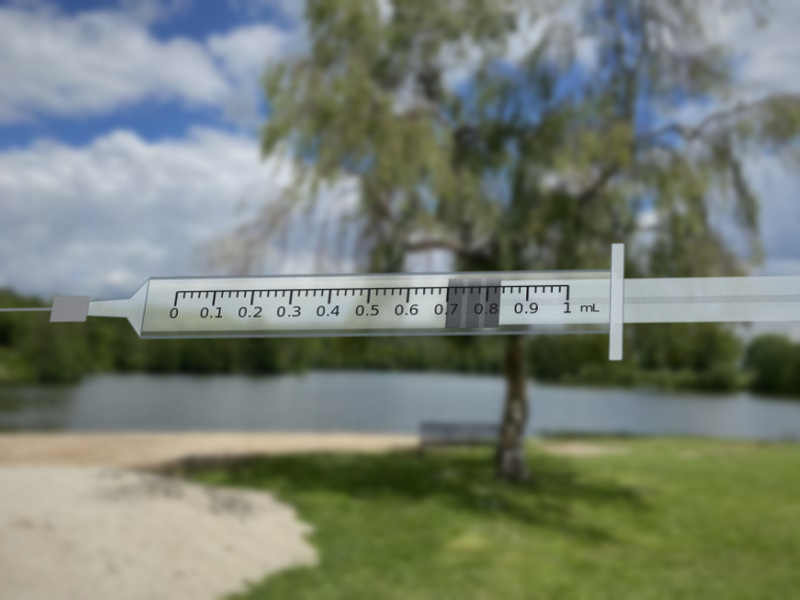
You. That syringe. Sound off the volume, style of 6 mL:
0.7 mL
